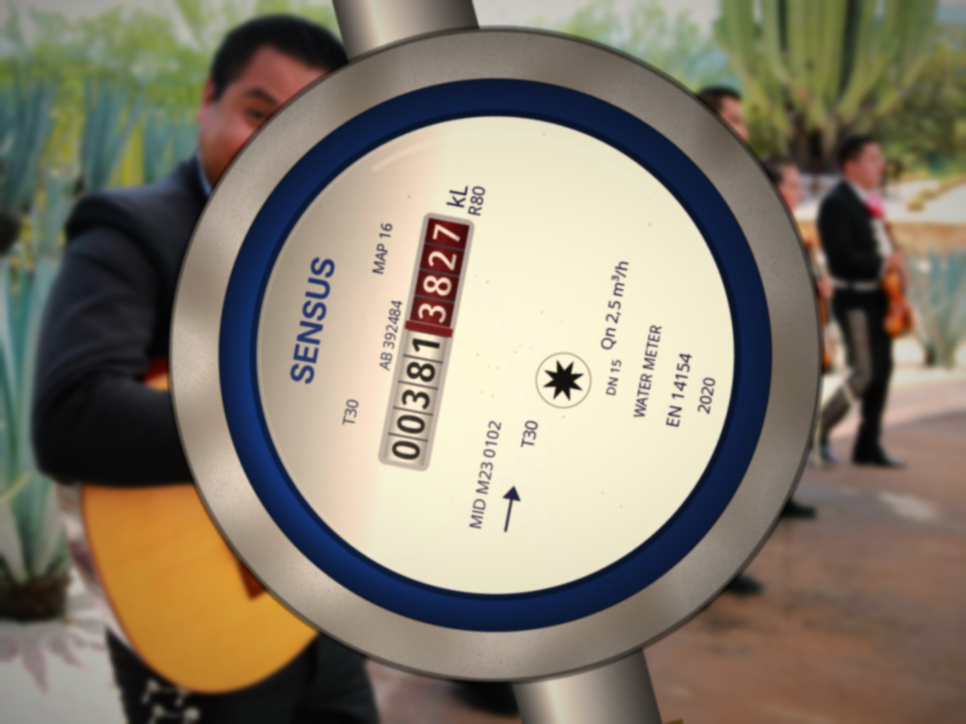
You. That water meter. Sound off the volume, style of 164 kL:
381.3827 kL
